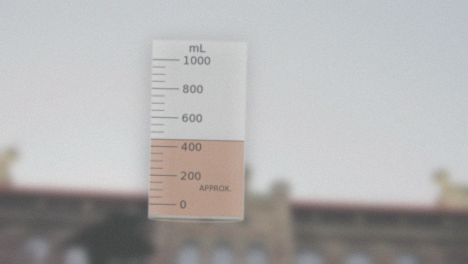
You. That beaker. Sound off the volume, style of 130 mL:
450 mL
